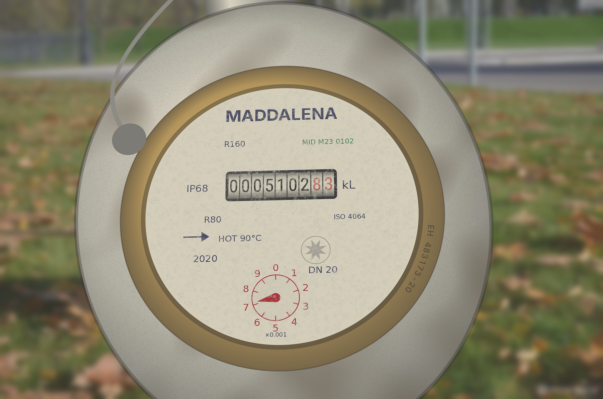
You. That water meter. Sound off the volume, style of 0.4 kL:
5102.837 kL
